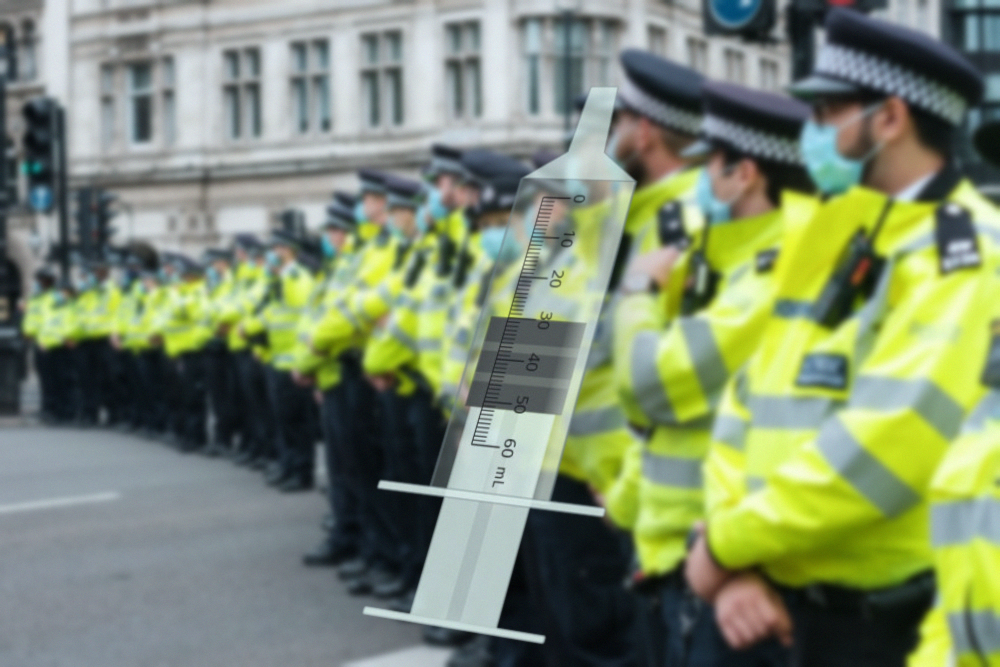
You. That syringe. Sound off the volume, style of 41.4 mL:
30 mL
